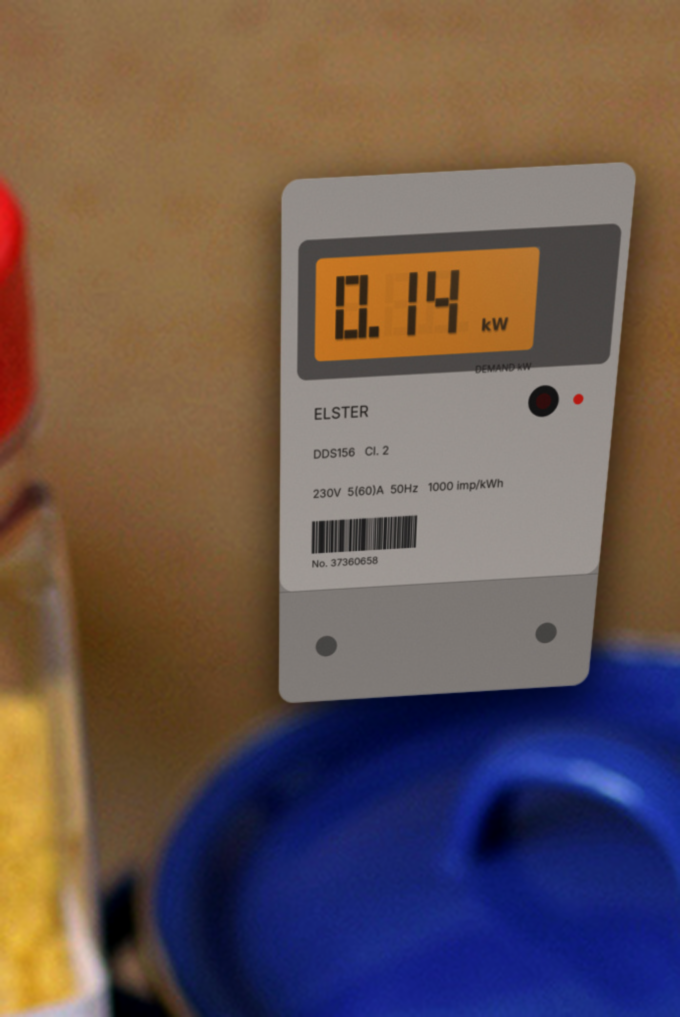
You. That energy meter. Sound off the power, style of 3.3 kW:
0.14 kW
